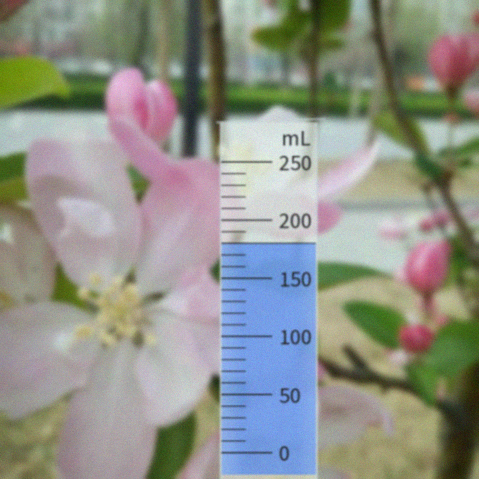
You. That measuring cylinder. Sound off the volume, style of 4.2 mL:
180 mL
